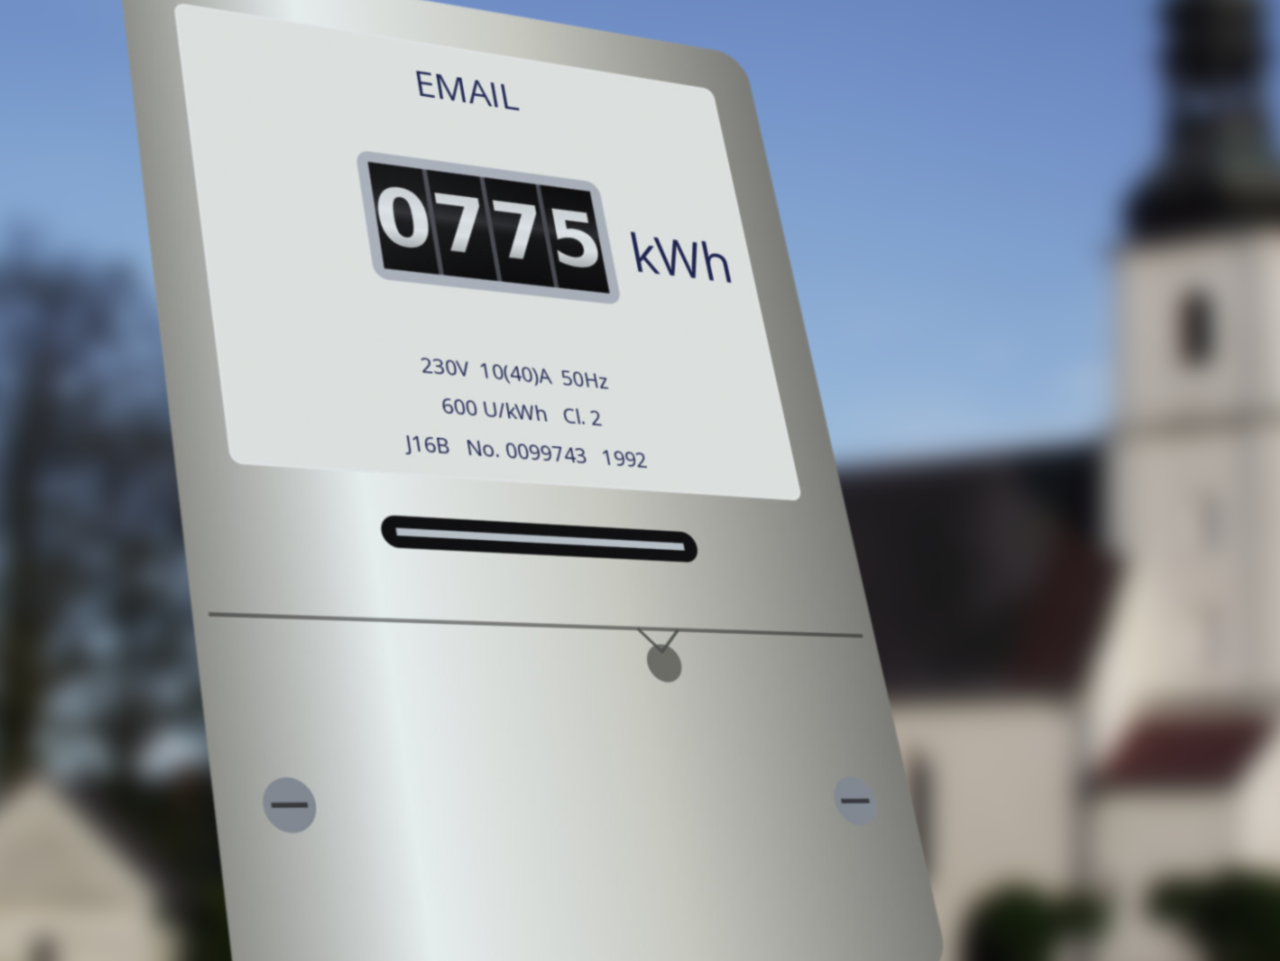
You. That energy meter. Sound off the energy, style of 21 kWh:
775 kWh
